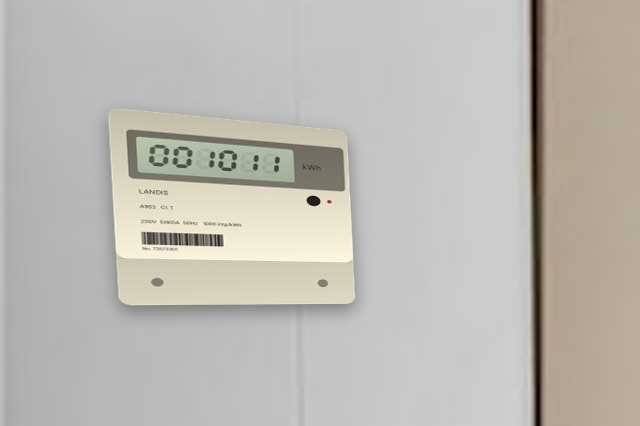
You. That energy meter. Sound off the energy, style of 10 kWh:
1011 kWh
